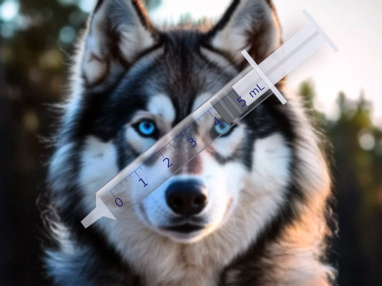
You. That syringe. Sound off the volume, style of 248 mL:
4.2 mL
